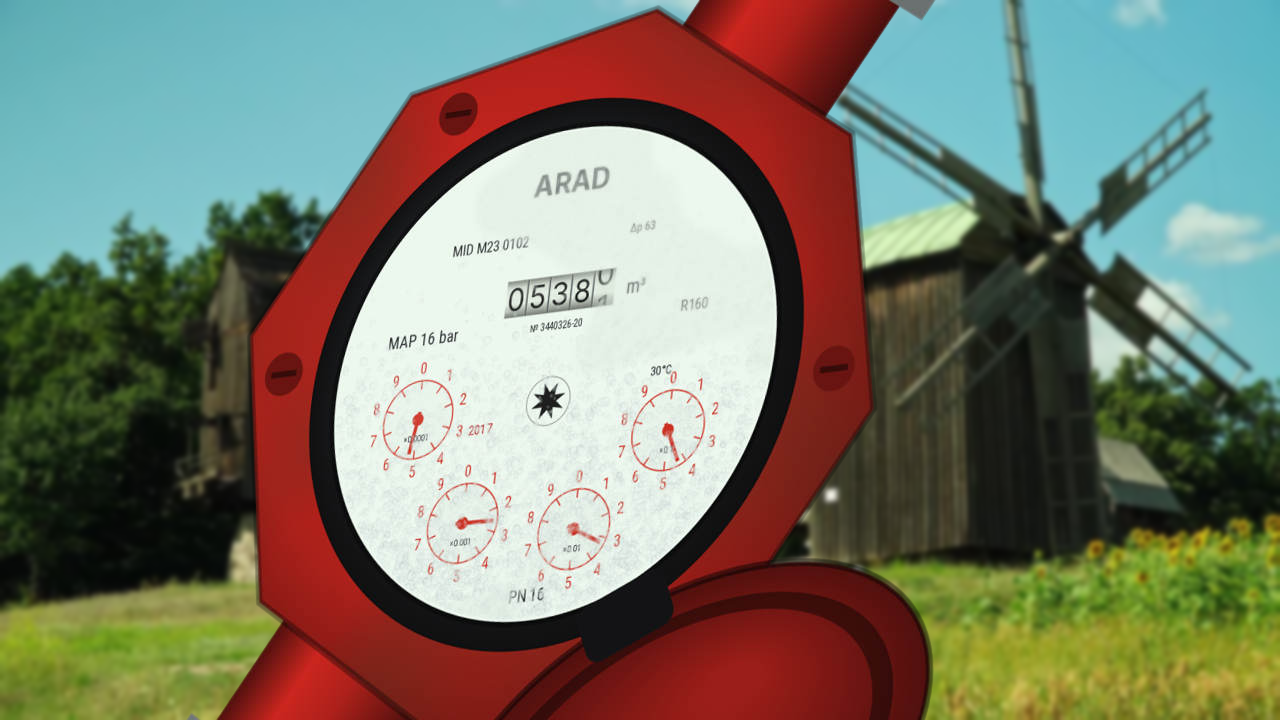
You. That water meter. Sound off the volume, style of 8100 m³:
5380.4325 m³
